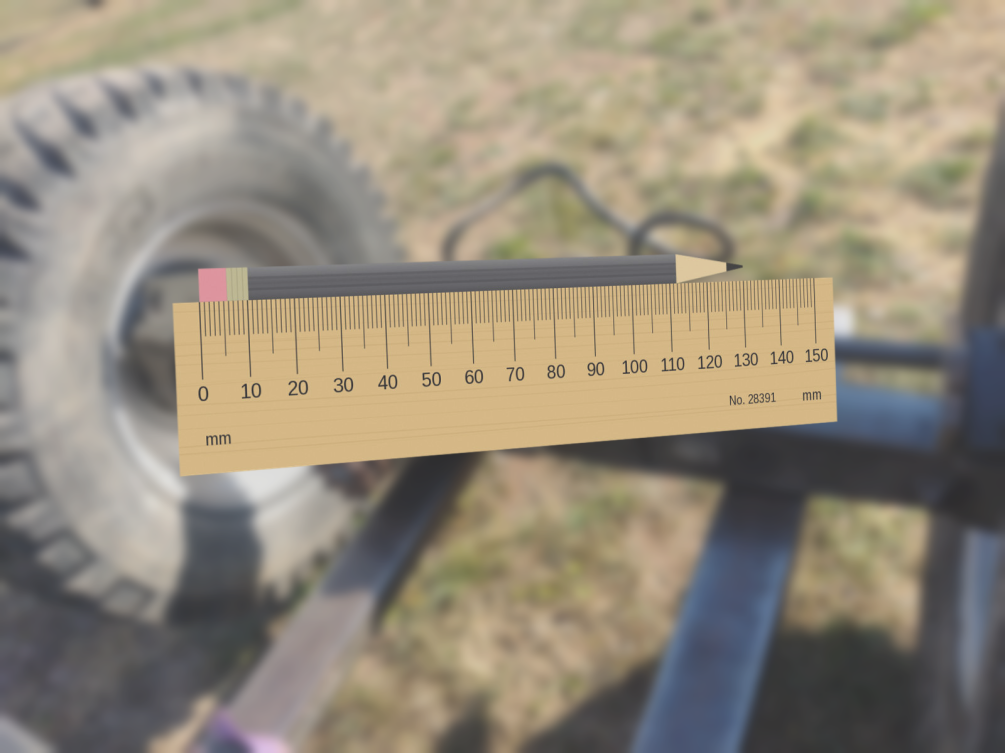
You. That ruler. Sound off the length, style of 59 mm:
130 mm
